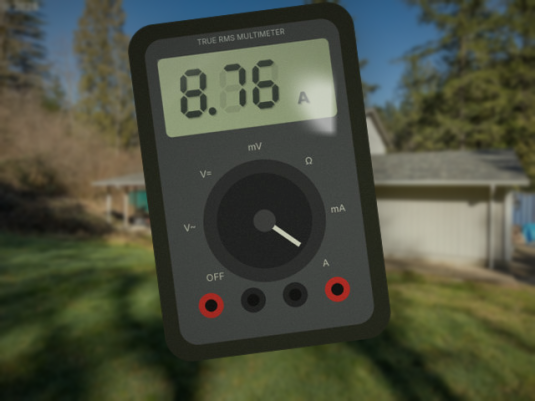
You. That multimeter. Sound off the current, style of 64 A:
8.76 A
